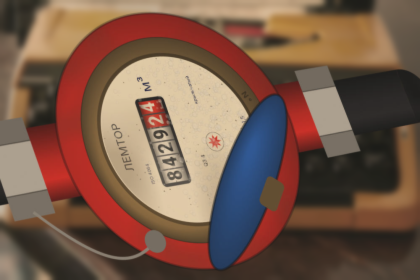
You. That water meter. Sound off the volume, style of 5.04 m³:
8429.24 m³
